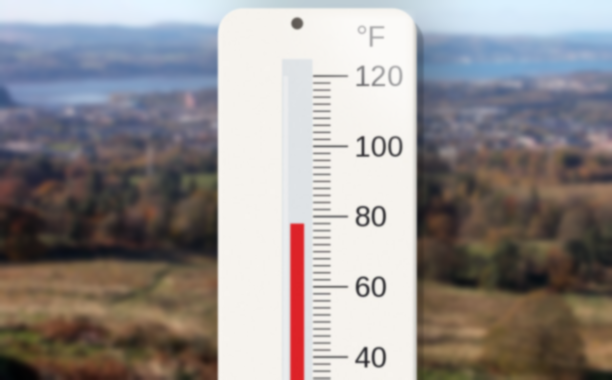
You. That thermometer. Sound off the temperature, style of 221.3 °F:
78 °F
